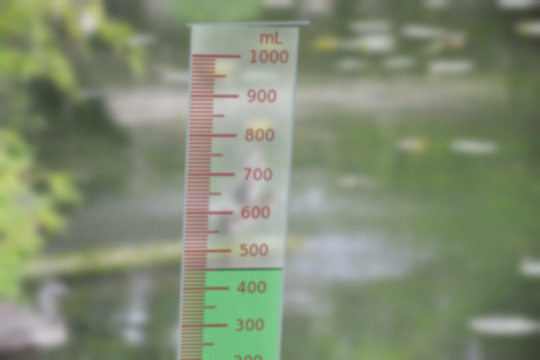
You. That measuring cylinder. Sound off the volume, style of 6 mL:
450 mL
